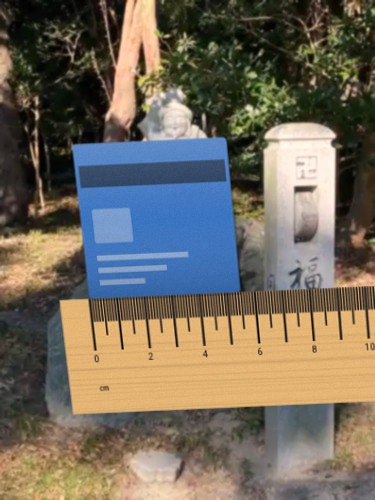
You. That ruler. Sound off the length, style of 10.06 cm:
5.5 cm
